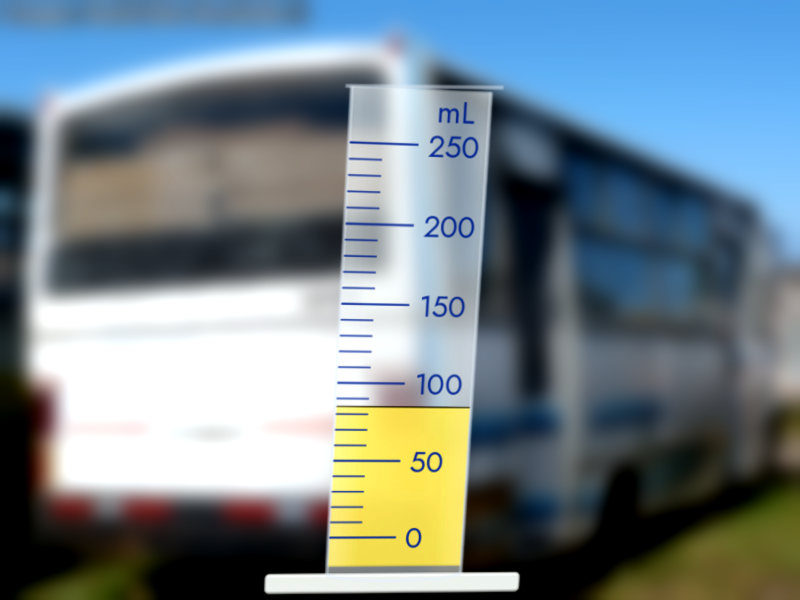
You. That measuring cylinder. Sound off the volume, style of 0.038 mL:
85 mL
